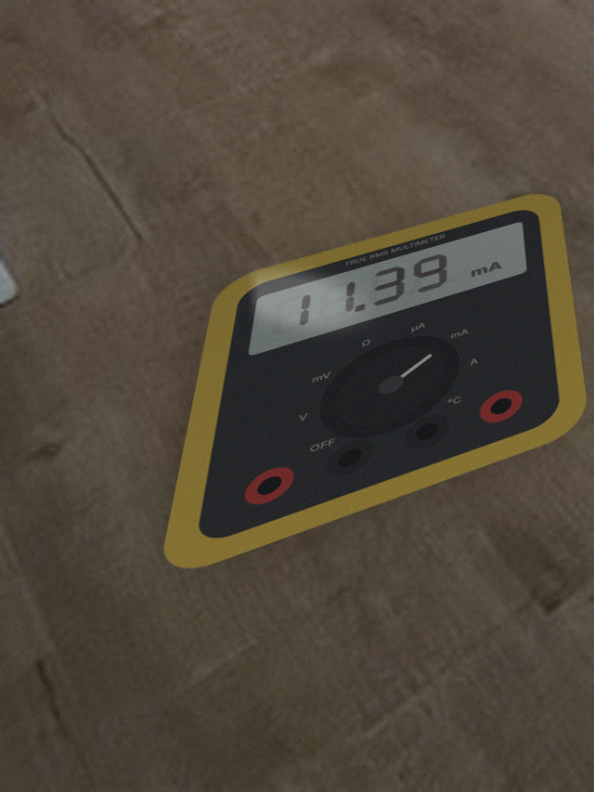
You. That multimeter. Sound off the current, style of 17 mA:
11.39 mA
